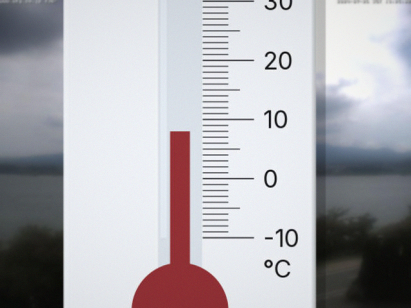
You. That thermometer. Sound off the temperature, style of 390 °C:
8 °C
